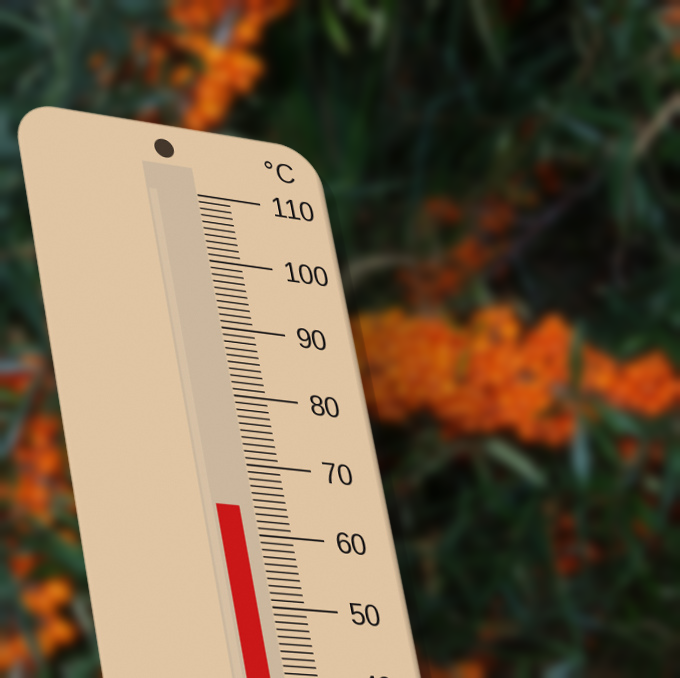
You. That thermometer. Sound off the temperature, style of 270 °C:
64 °C
